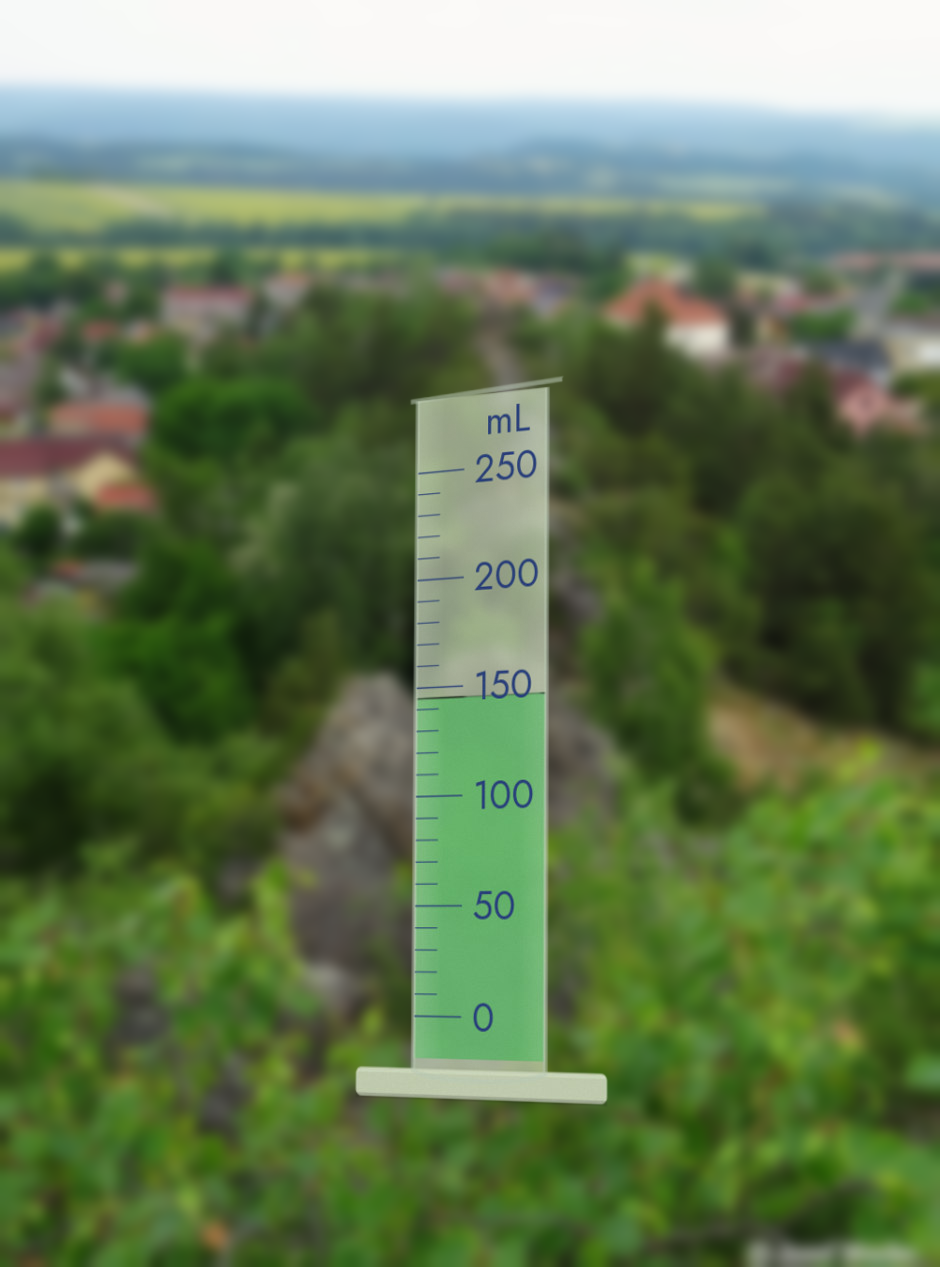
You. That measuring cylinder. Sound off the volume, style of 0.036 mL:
145 mL
